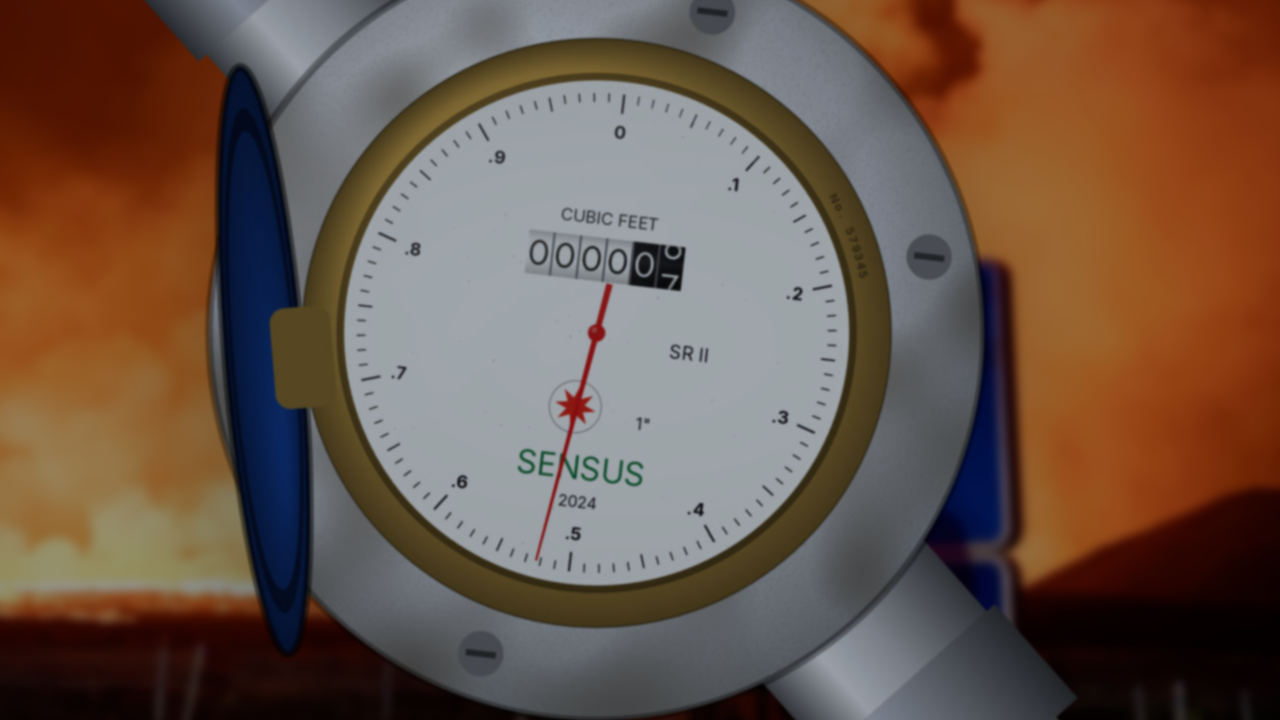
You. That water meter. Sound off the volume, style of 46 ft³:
6.52 ft³
